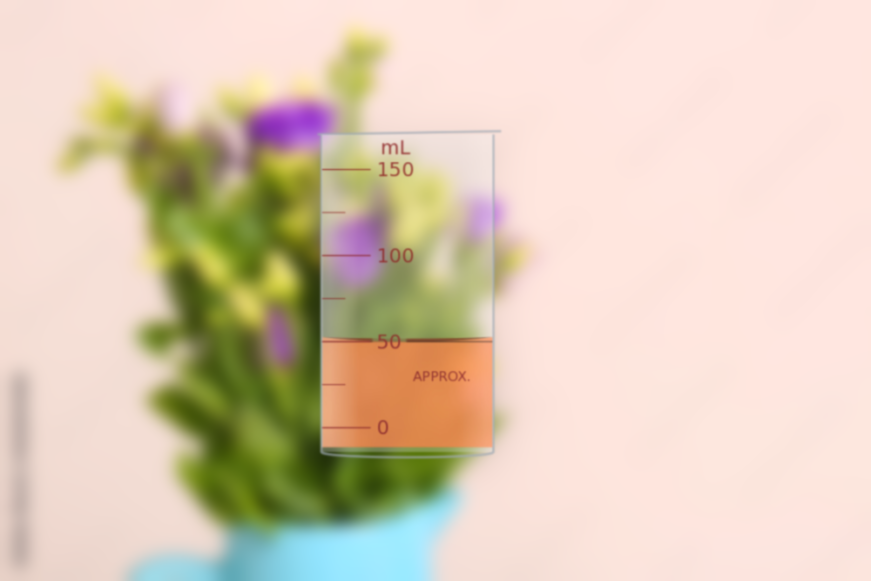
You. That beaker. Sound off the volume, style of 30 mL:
50 mL
